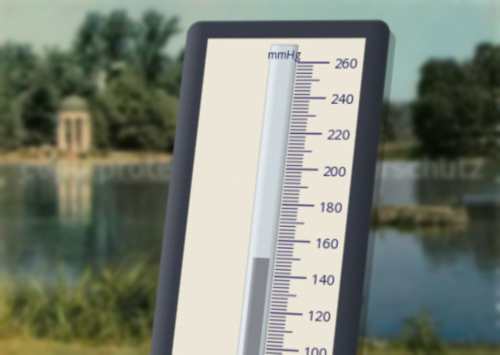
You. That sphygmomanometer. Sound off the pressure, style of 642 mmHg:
150 mmHg
